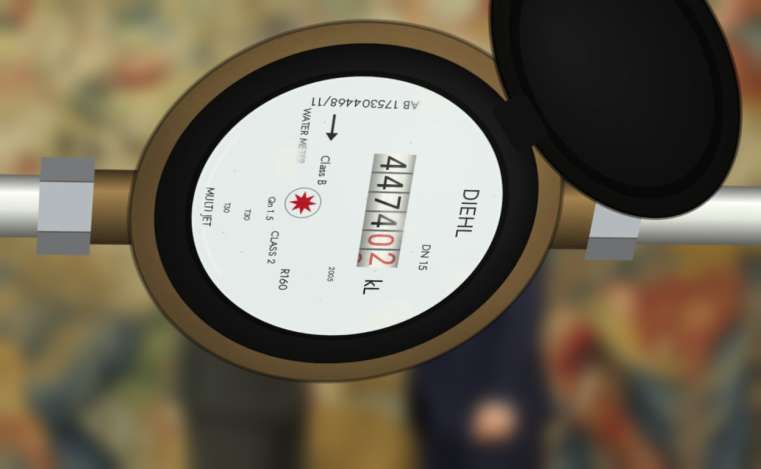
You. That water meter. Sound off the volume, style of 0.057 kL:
4474.02 kL
